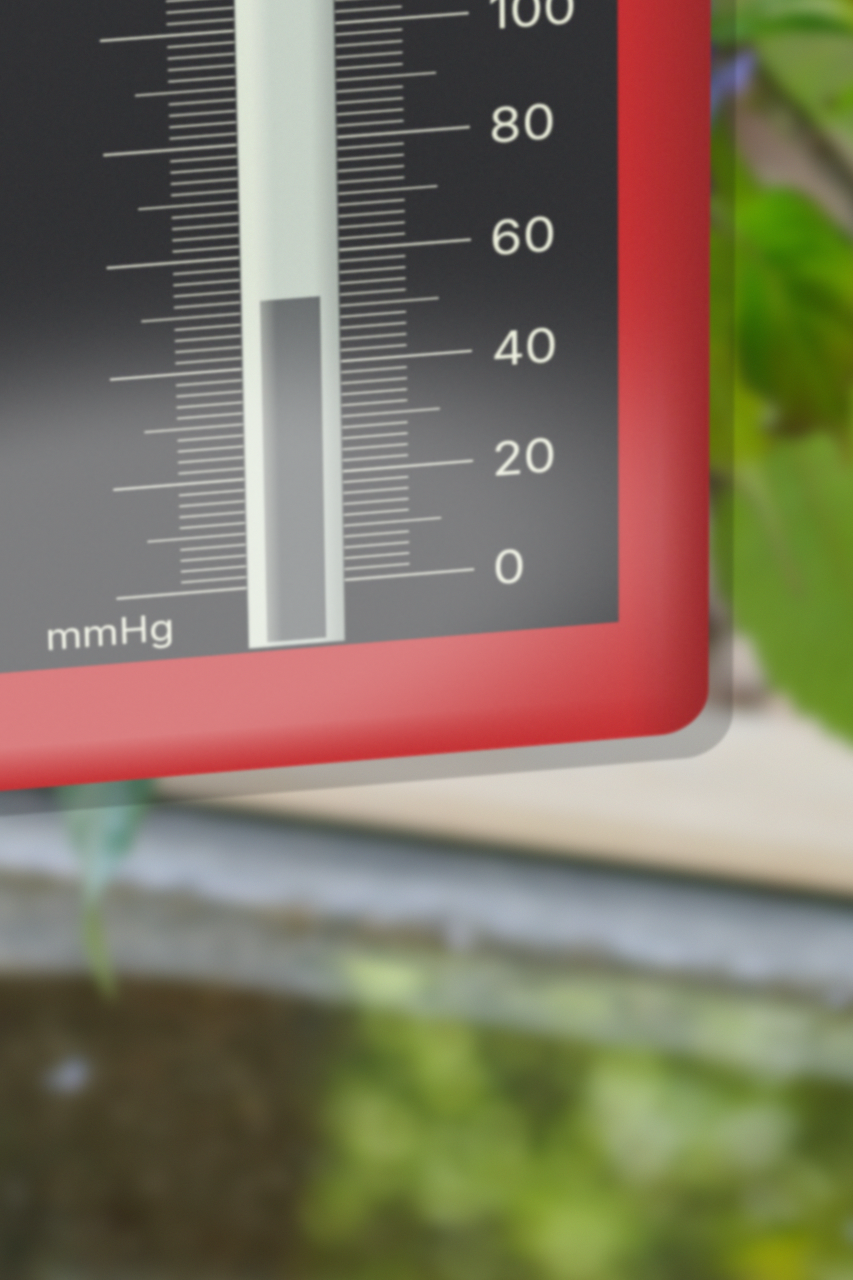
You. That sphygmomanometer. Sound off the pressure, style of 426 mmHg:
52 mmHg
